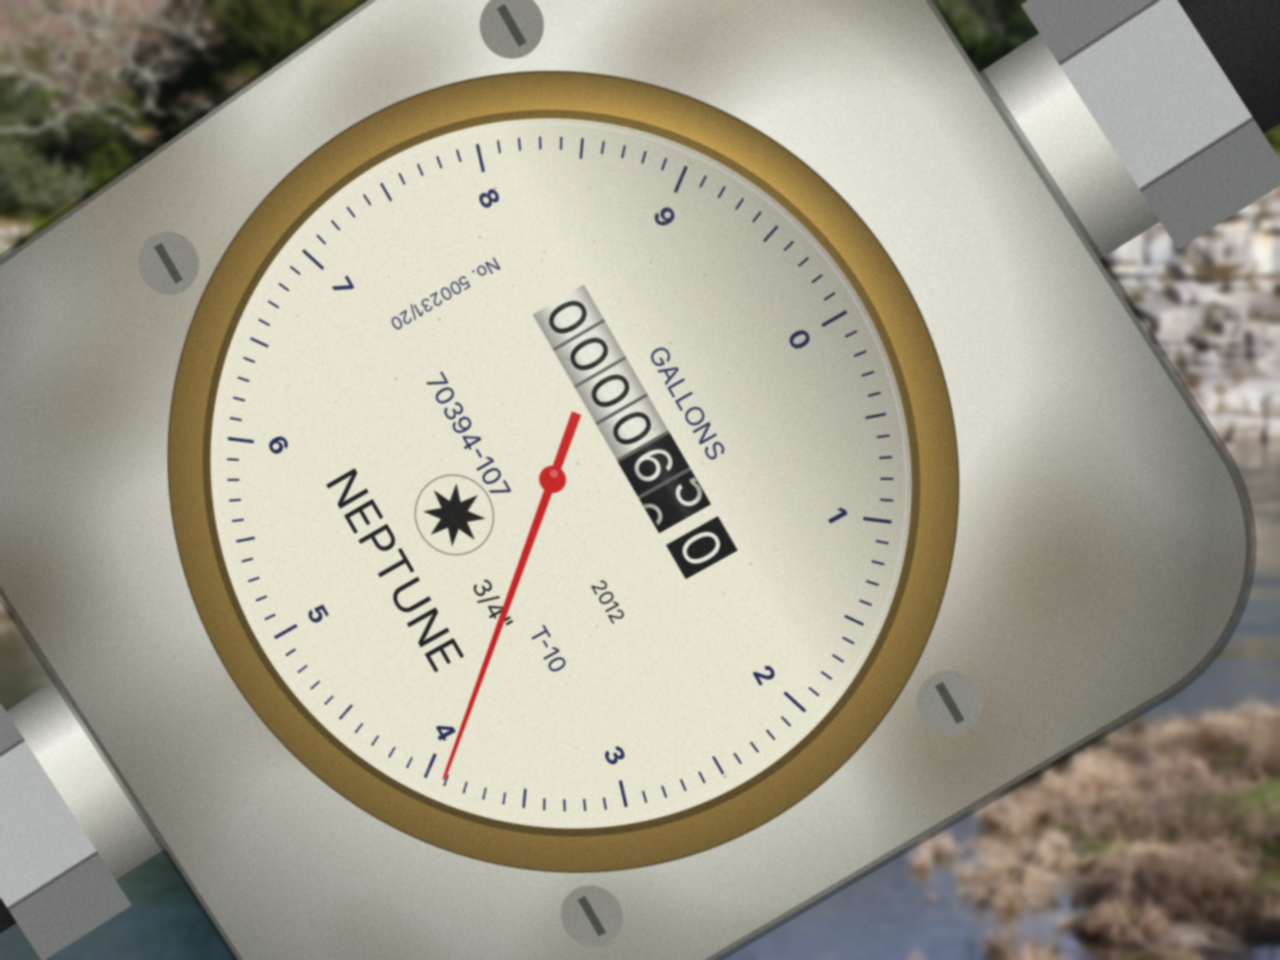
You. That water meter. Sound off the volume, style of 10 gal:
653.9 gal
